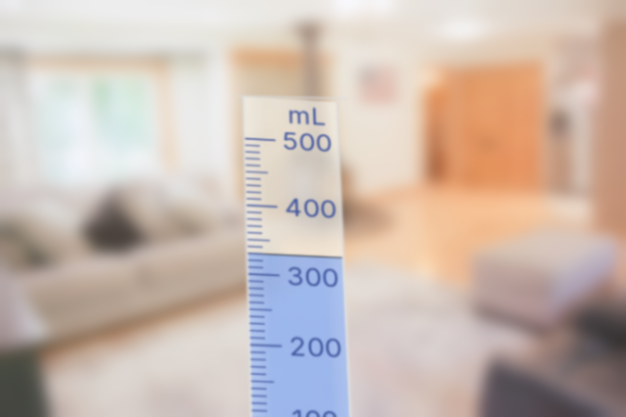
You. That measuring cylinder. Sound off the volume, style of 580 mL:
330 mL
